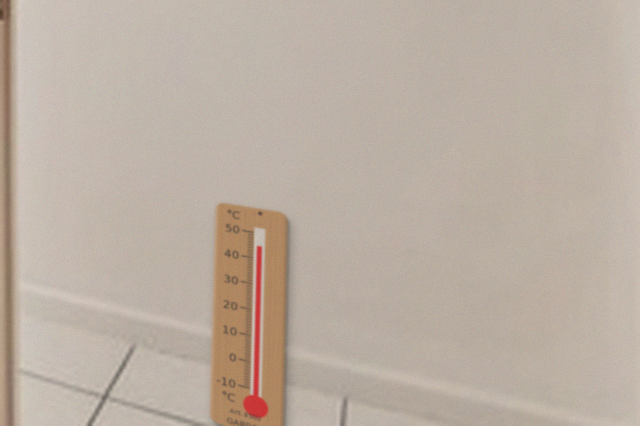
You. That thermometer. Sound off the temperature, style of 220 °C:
45 °C
